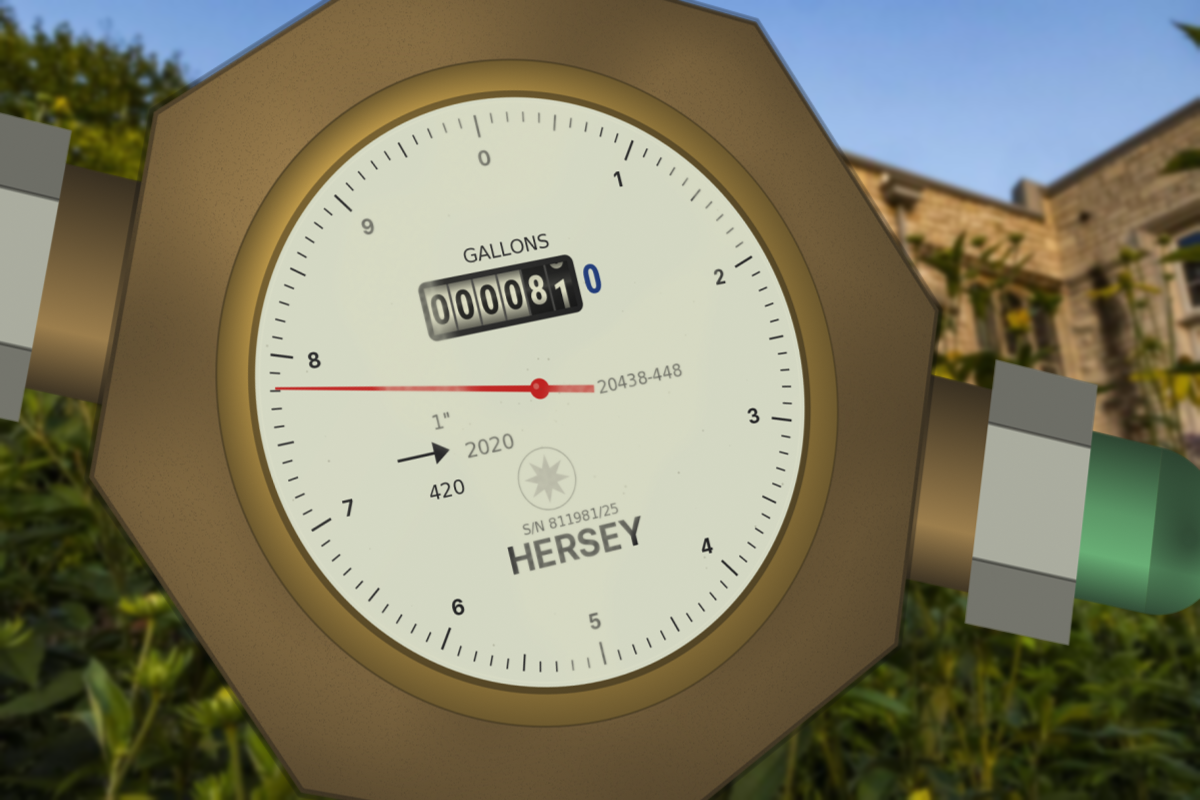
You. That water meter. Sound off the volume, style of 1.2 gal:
807.8 gal
